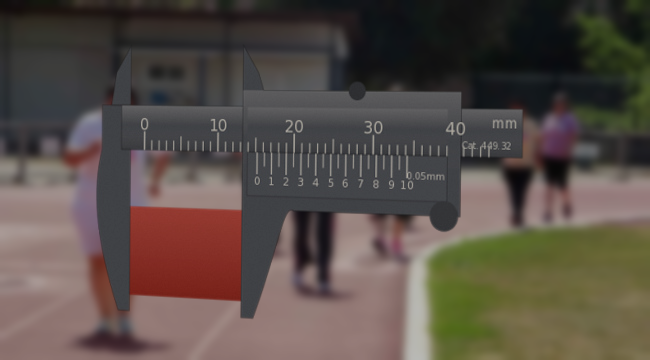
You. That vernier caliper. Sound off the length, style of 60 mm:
15.2 mm
